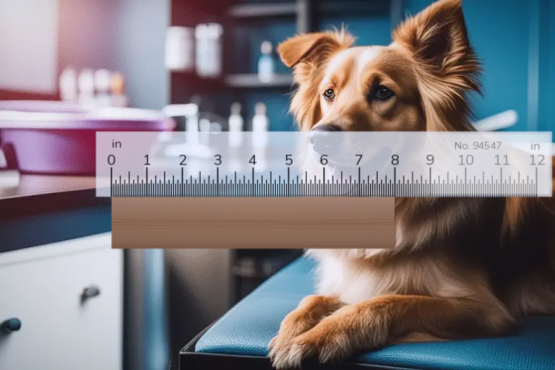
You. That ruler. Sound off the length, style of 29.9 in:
8 in
